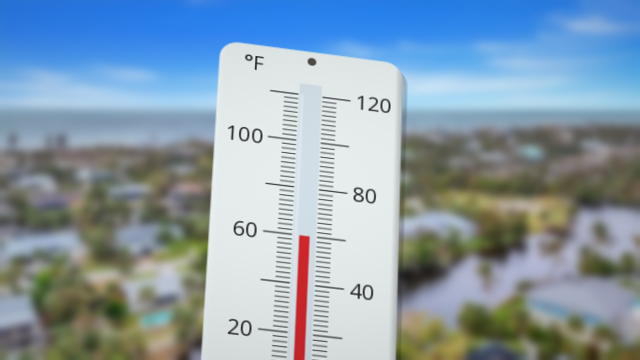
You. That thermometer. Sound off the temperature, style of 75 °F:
60 °F
